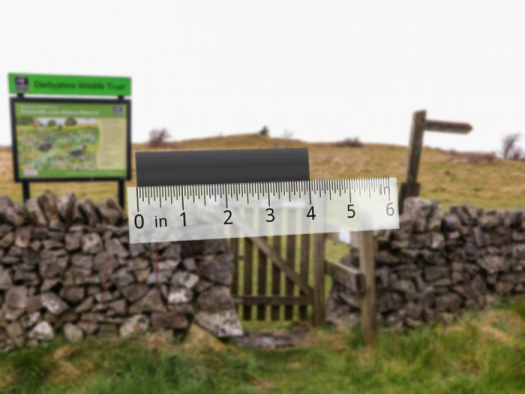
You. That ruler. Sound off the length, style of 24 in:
4 in
